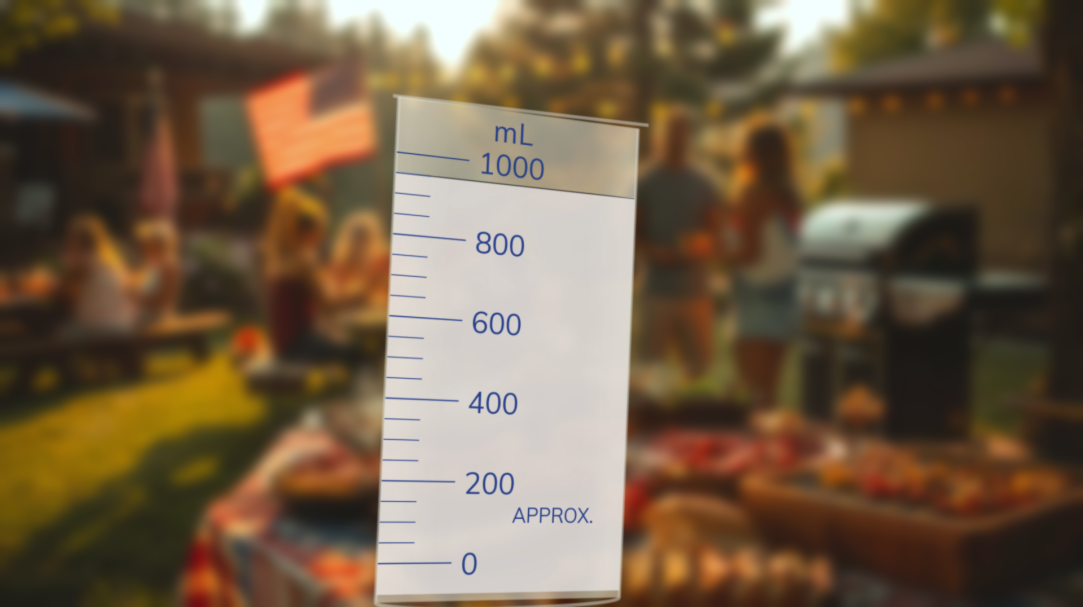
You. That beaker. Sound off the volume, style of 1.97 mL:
950 mL
